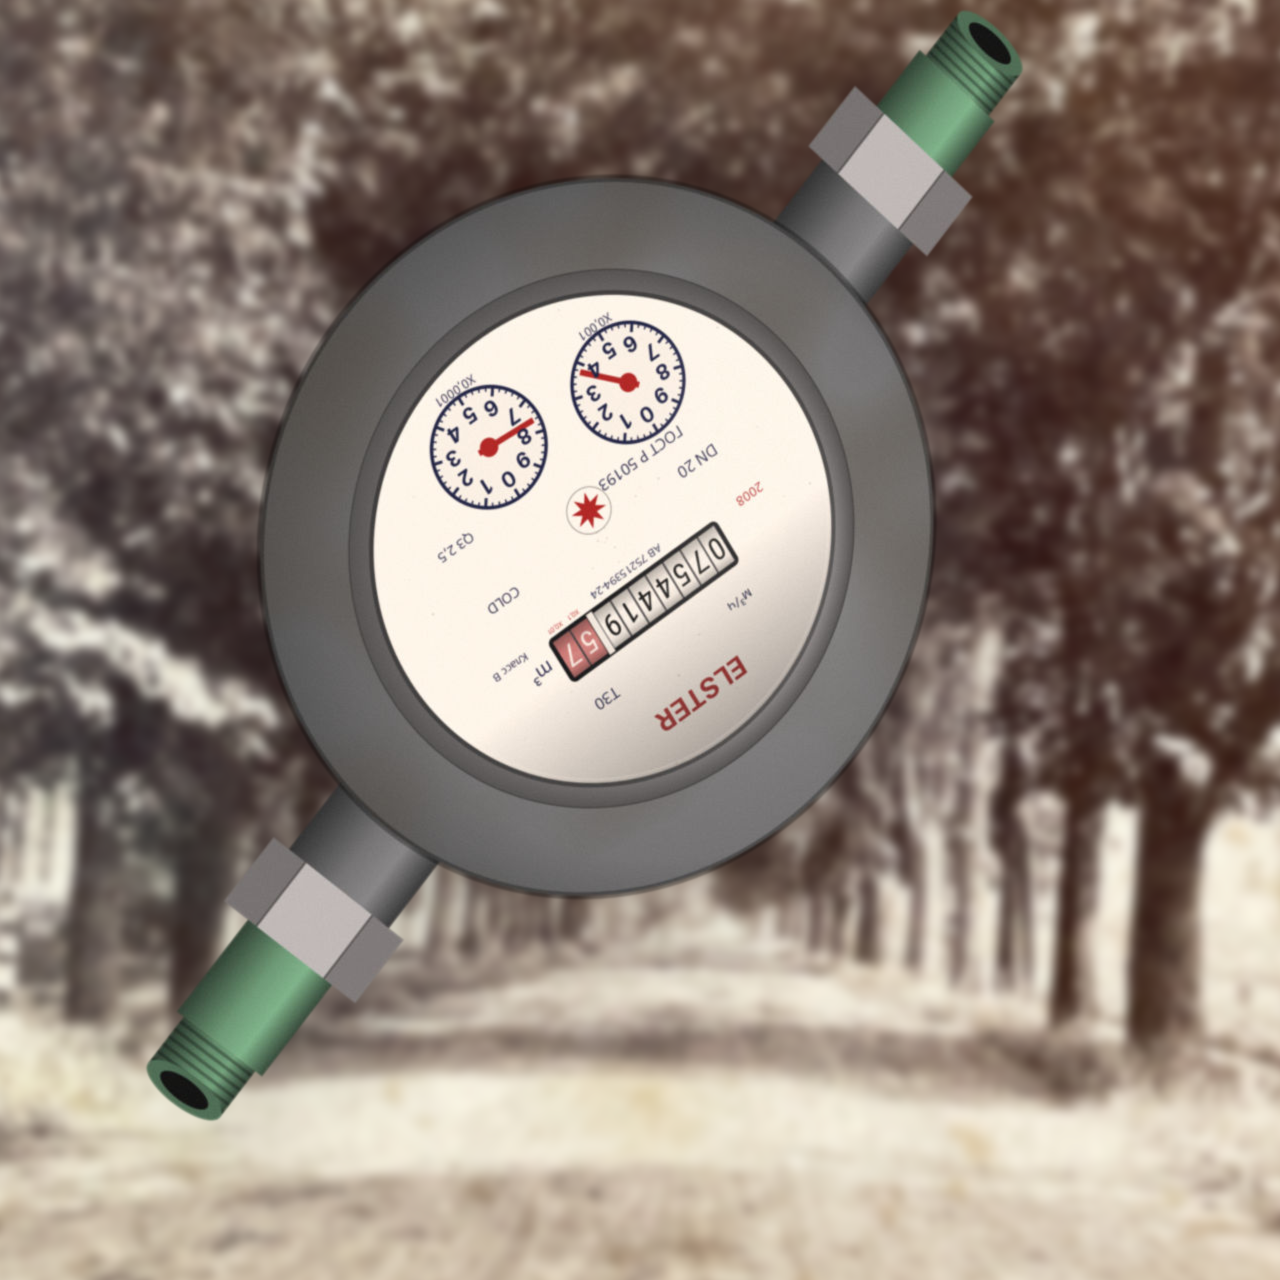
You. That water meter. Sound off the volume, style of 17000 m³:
754419.5737 m³
